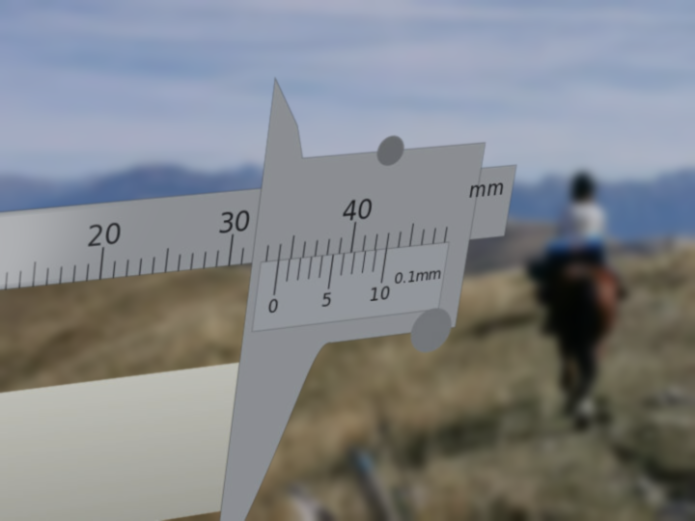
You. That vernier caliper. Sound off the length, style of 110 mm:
34.0 mm
